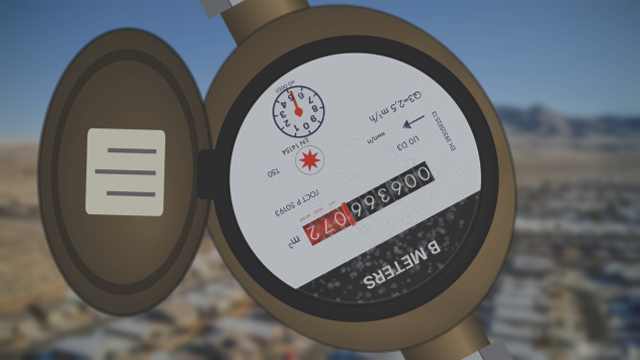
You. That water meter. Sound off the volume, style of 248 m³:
6366.0725 m³
